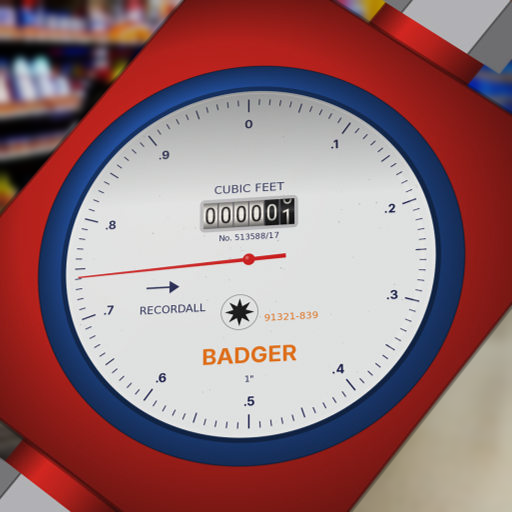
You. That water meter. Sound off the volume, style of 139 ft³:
0.74 ft³
